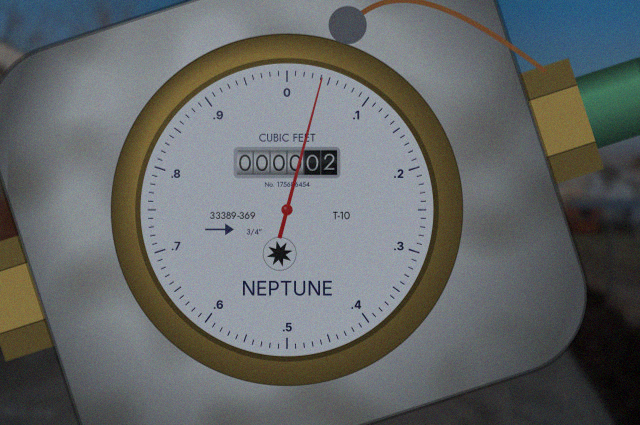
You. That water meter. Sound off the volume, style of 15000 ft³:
2.04 ft³
